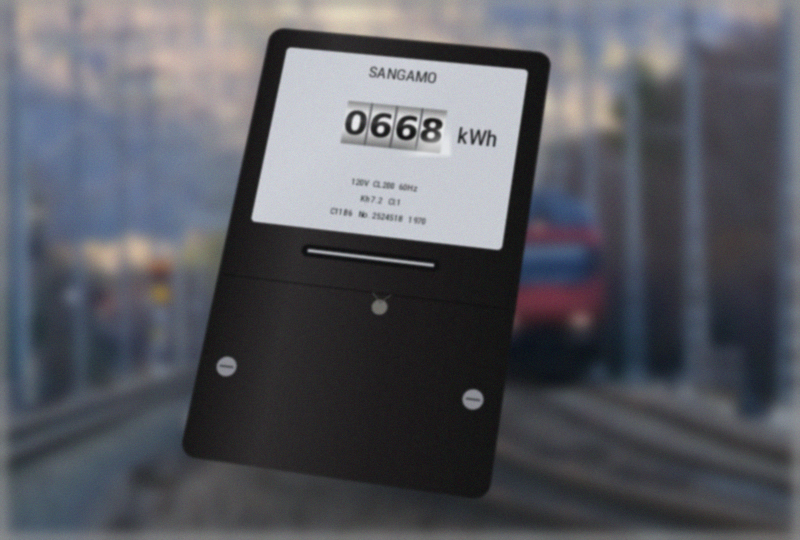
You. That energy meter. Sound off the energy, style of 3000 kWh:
668 kWh
